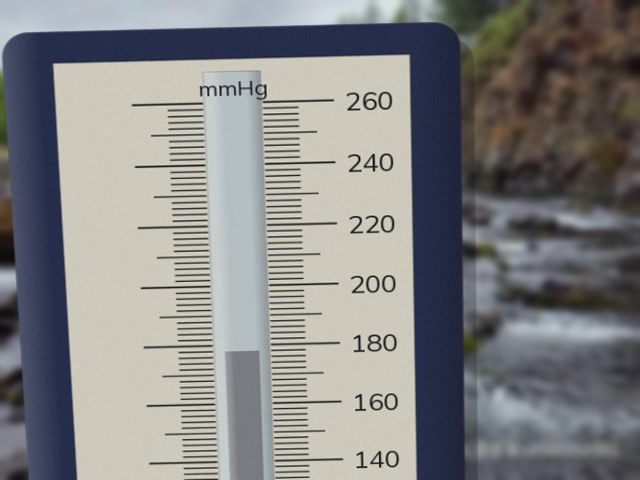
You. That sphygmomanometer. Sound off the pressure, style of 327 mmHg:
178 mmHg
